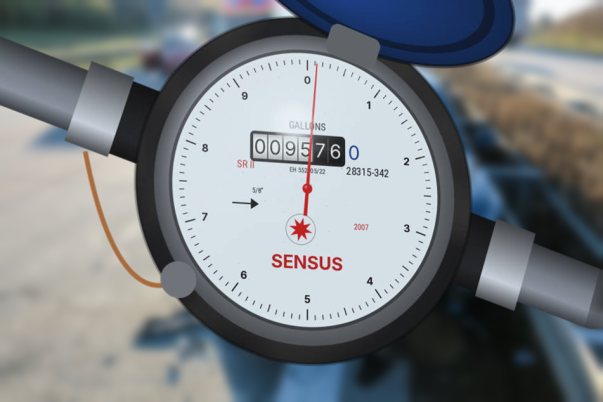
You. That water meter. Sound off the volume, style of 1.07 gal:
95760.1 gal
